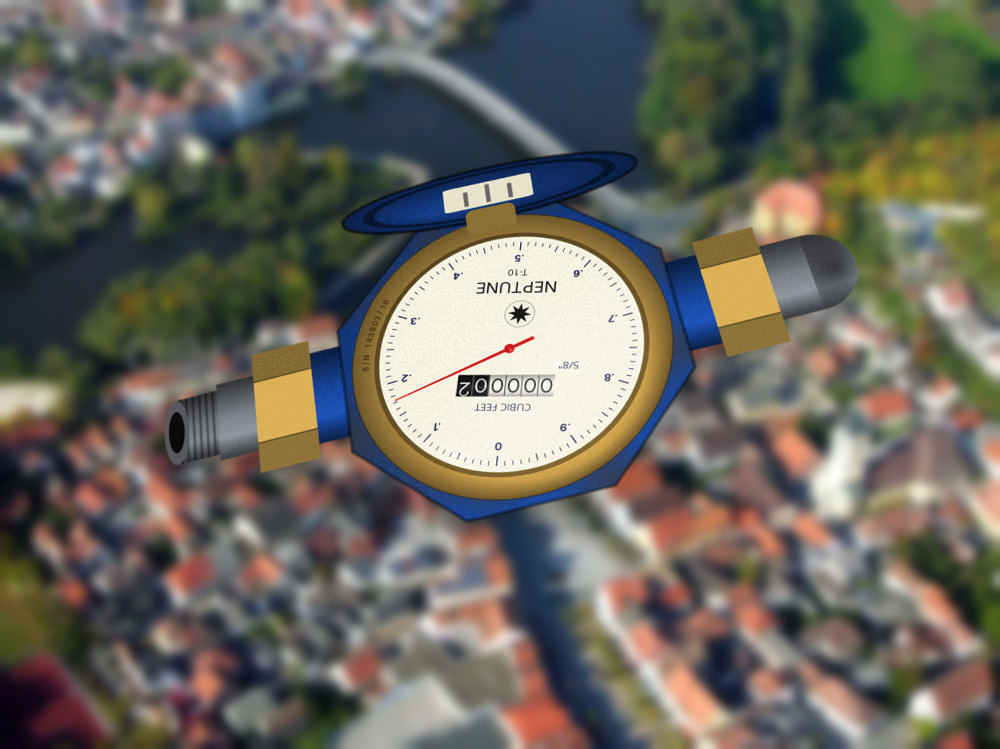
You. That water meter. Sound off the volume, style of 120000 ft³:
2.17 ft³
